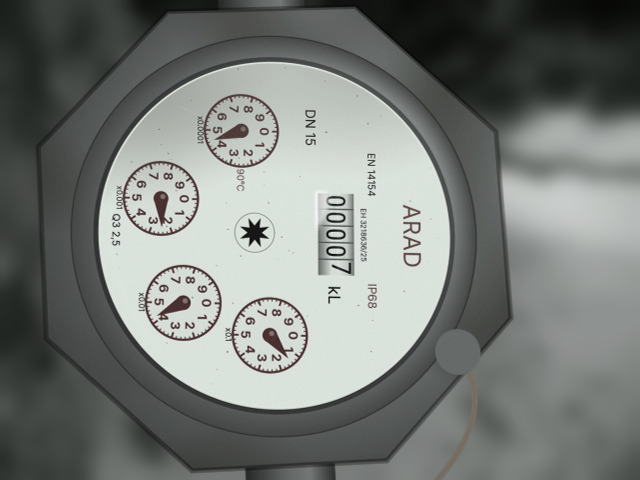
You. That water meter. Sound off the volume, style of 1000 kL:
7.1424 kL
